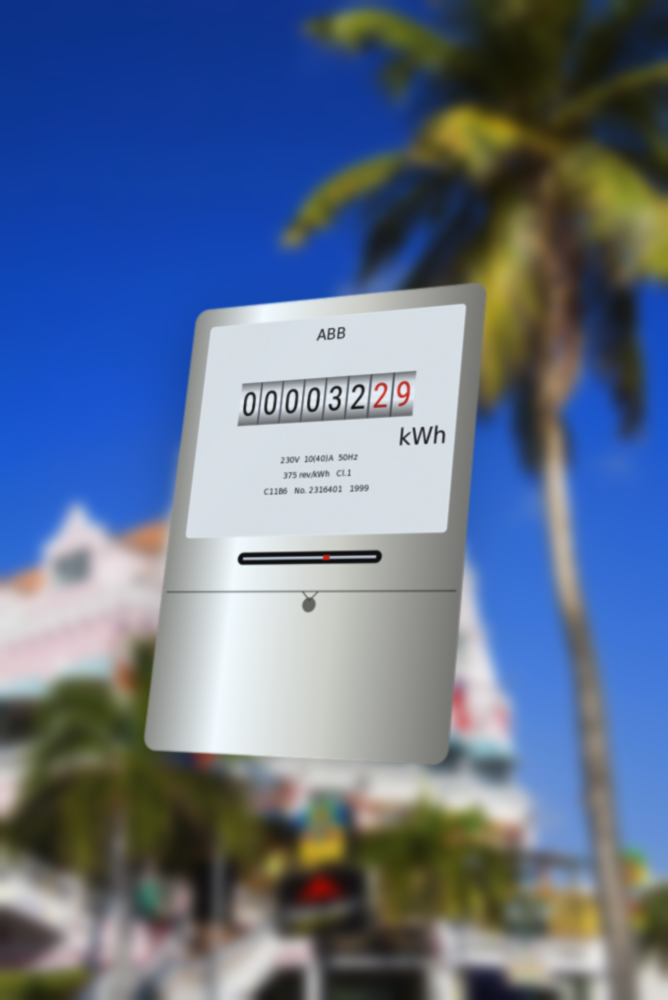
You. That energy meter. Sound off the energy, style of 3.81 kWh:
32.29 kWh
